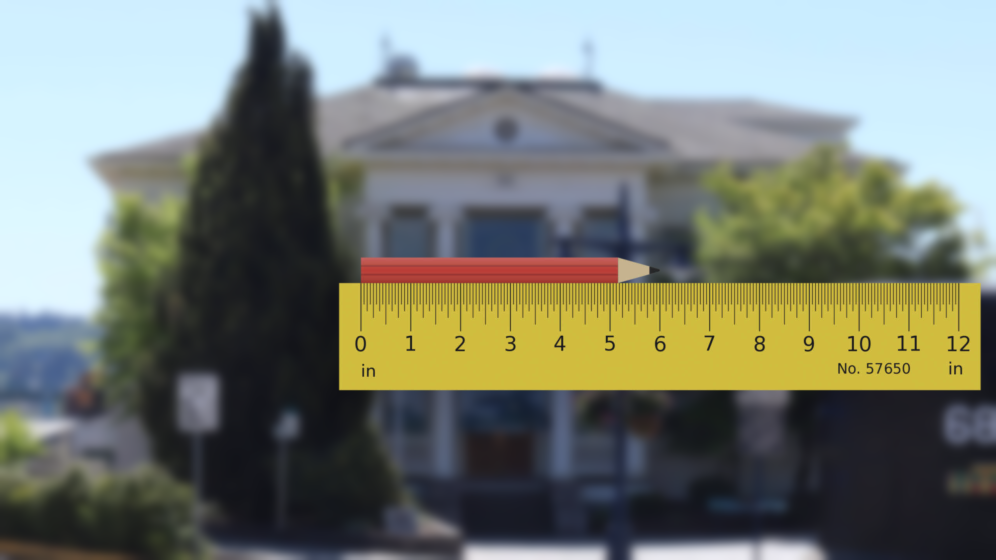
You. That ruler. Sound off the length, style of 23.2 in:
6 in
